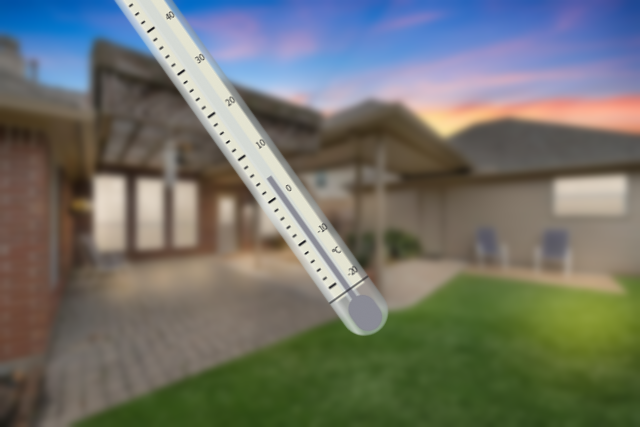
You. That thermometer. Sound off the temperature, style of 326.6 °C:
4 °C
